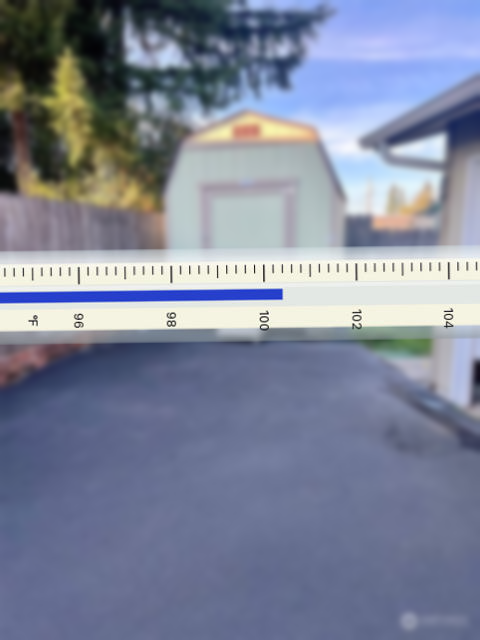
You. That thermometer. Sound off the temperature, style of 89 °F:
100.4 °F
